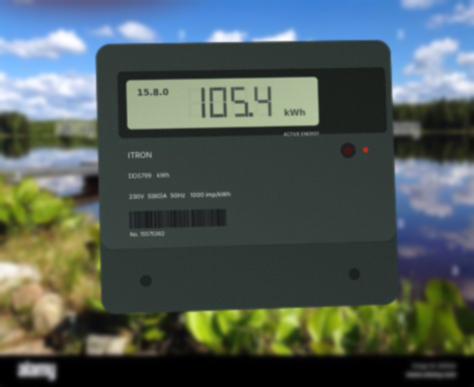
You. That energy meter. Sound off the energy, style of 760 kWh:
105.4 kWh
